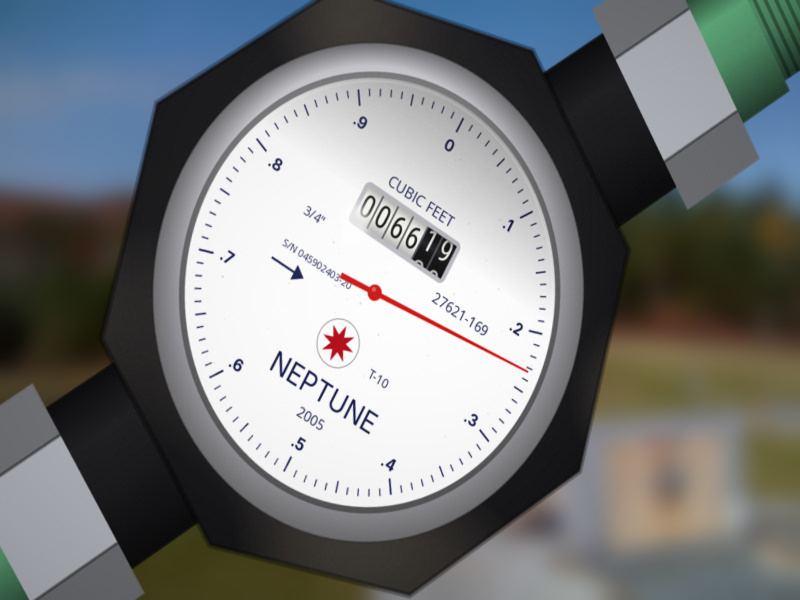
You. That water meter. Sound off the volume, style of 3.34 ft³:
6619.23 ft³
